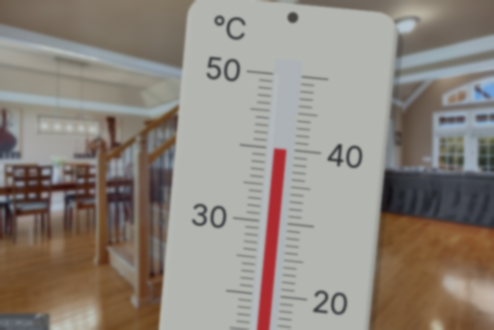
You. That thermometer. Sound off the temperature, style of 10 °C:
40 °C
